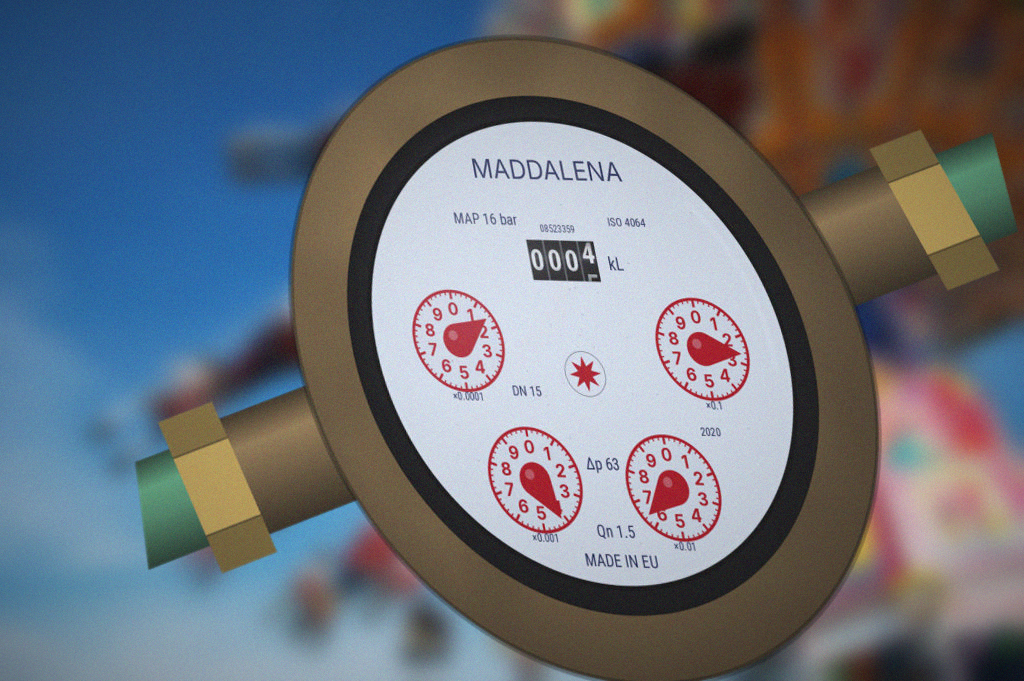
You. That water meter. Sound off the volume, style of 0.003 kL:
4.2641 kL
